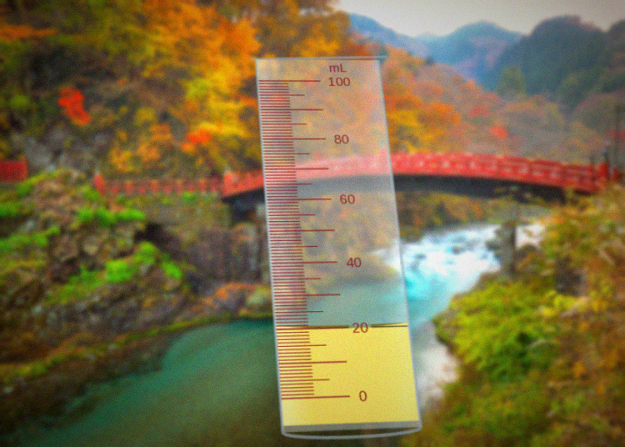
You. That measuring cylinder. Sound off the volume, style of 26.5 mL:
20 mL
